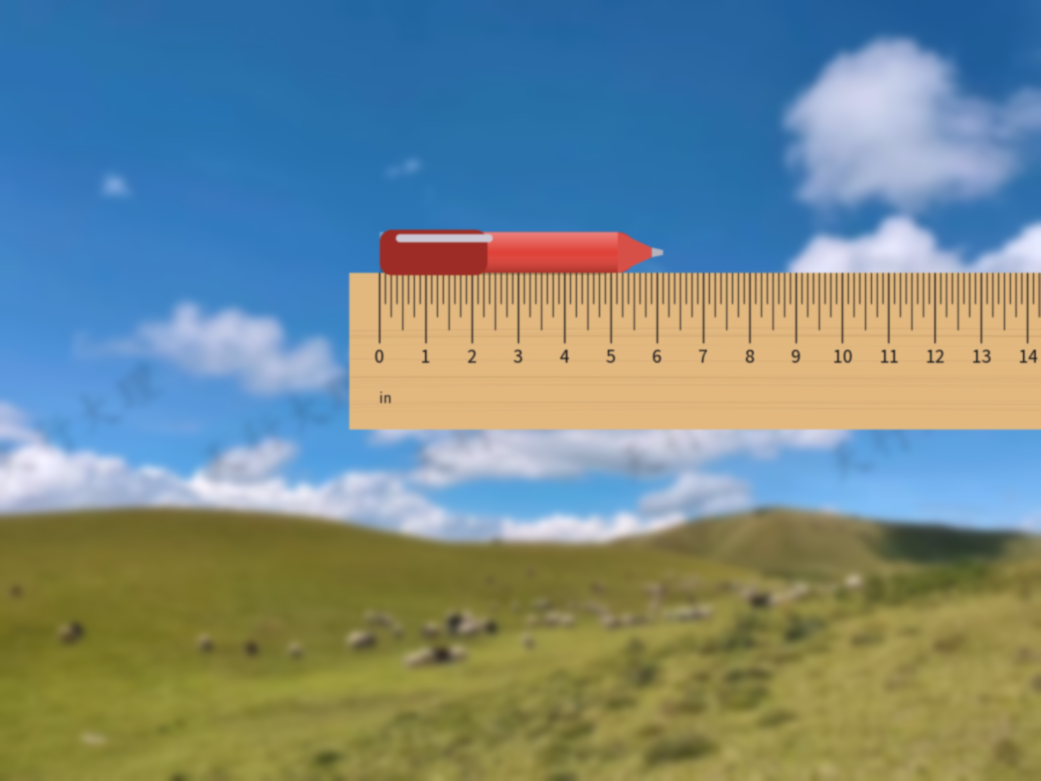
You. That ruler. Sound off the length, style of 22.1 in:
6.125 in
